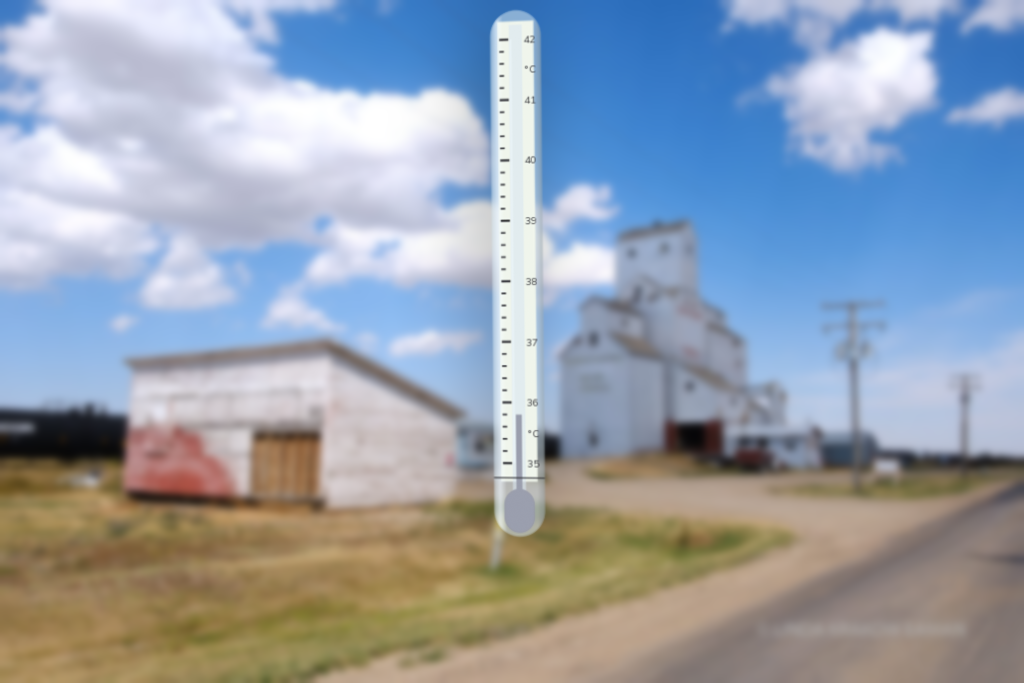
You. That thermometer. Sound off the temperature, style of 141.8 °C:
35.8 °C
